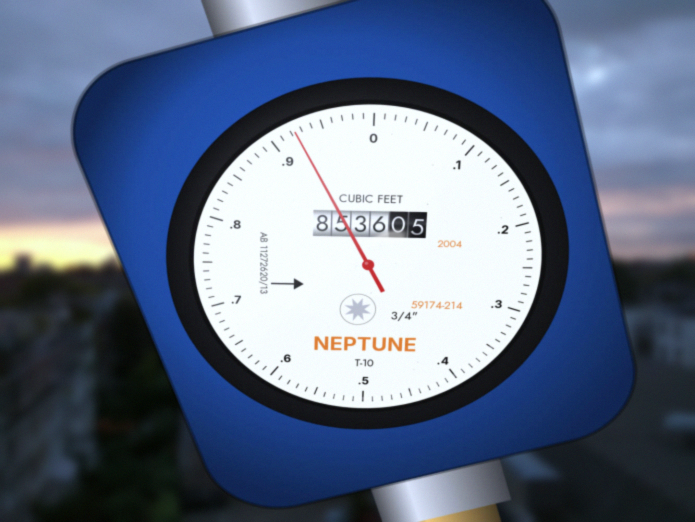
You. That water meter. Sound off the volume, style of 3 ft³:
853604.92 ft³
